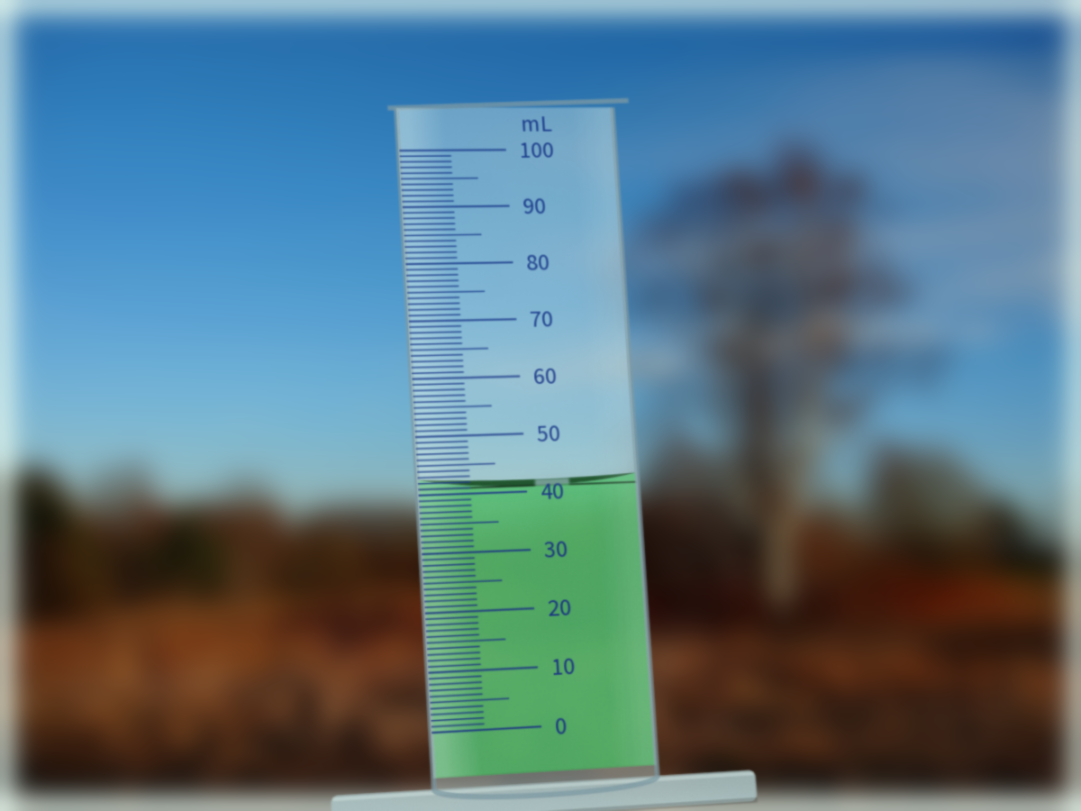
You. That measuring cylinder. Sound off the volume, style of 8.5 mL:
41 mL
